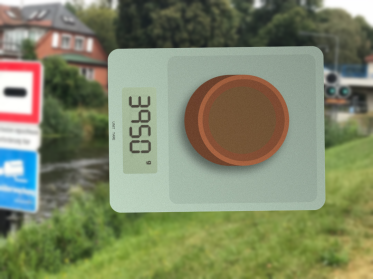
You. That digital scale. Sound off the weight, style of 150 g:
3950 g
